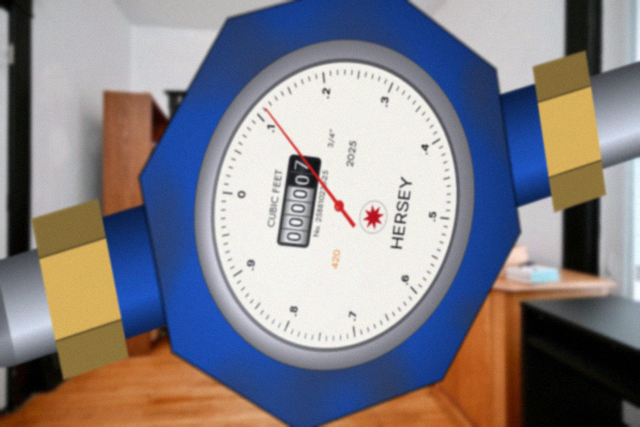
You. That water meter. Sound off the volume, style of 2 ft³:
7.11 ft³
